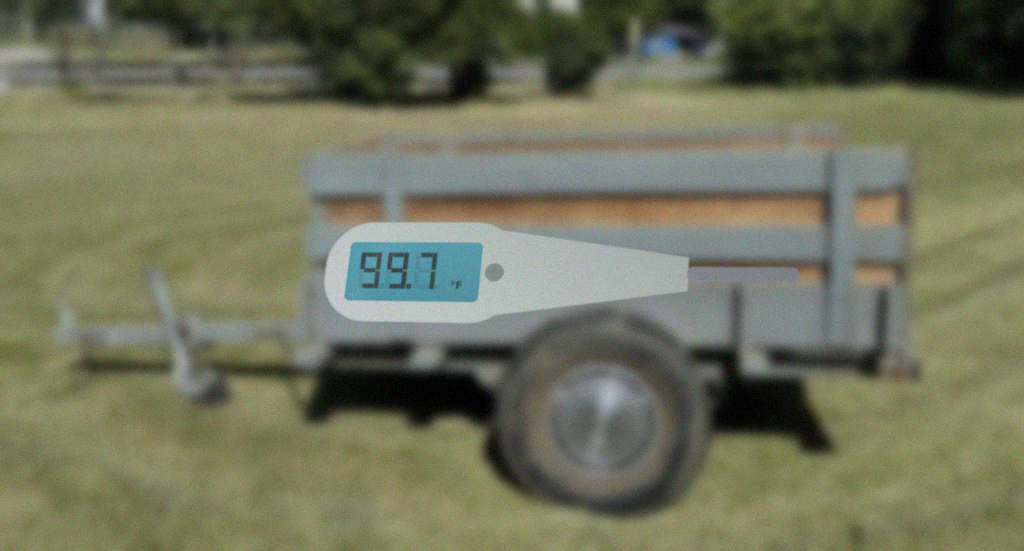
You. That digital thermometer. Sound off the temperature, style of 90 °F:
99.7 °F
